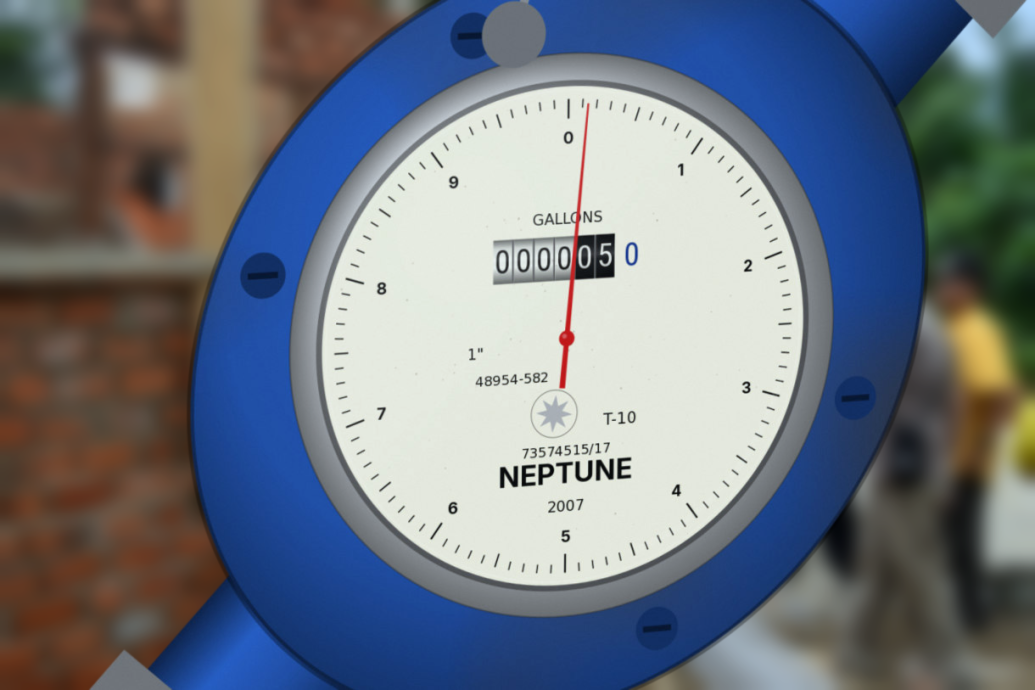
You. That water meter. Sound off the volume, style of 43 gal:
50.1 gal
